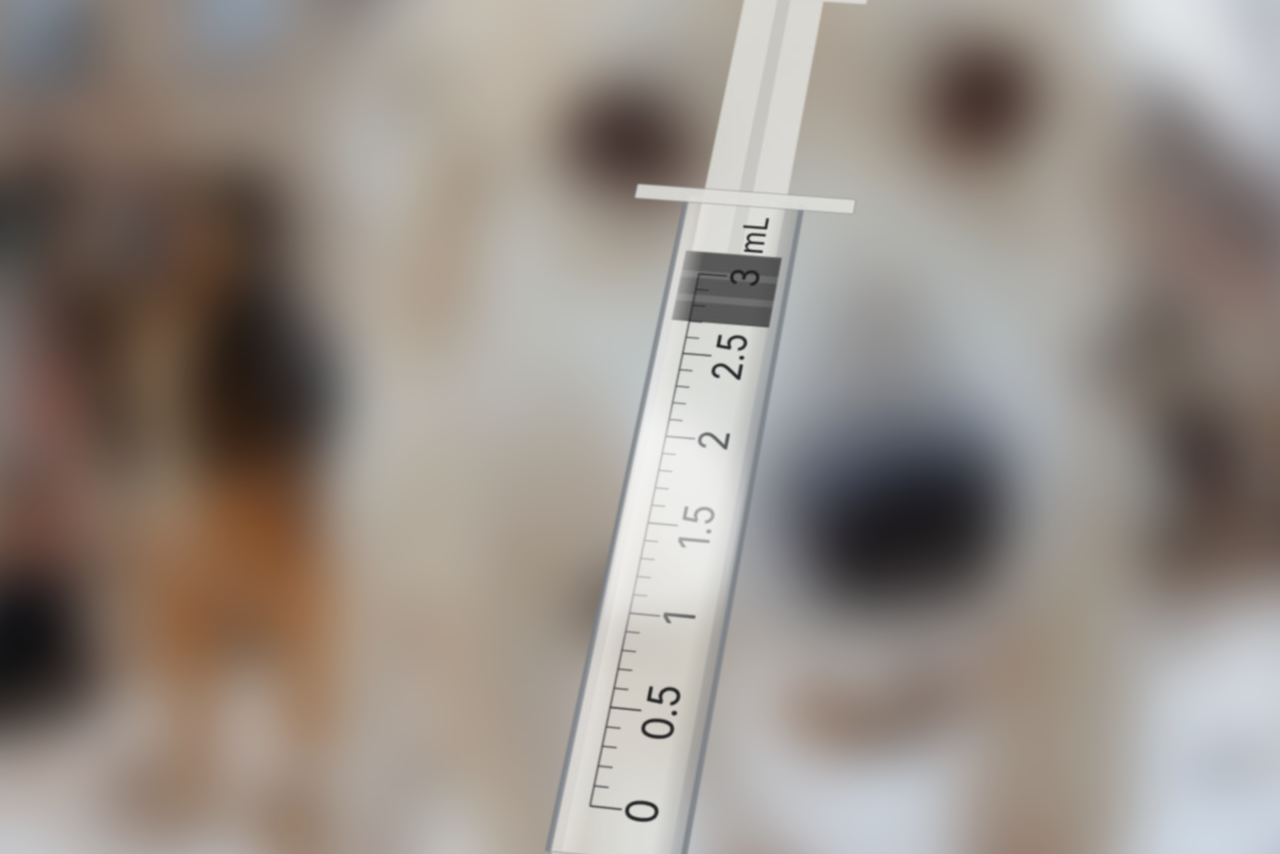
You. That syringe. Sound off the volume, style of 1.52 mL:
2.7 mL
